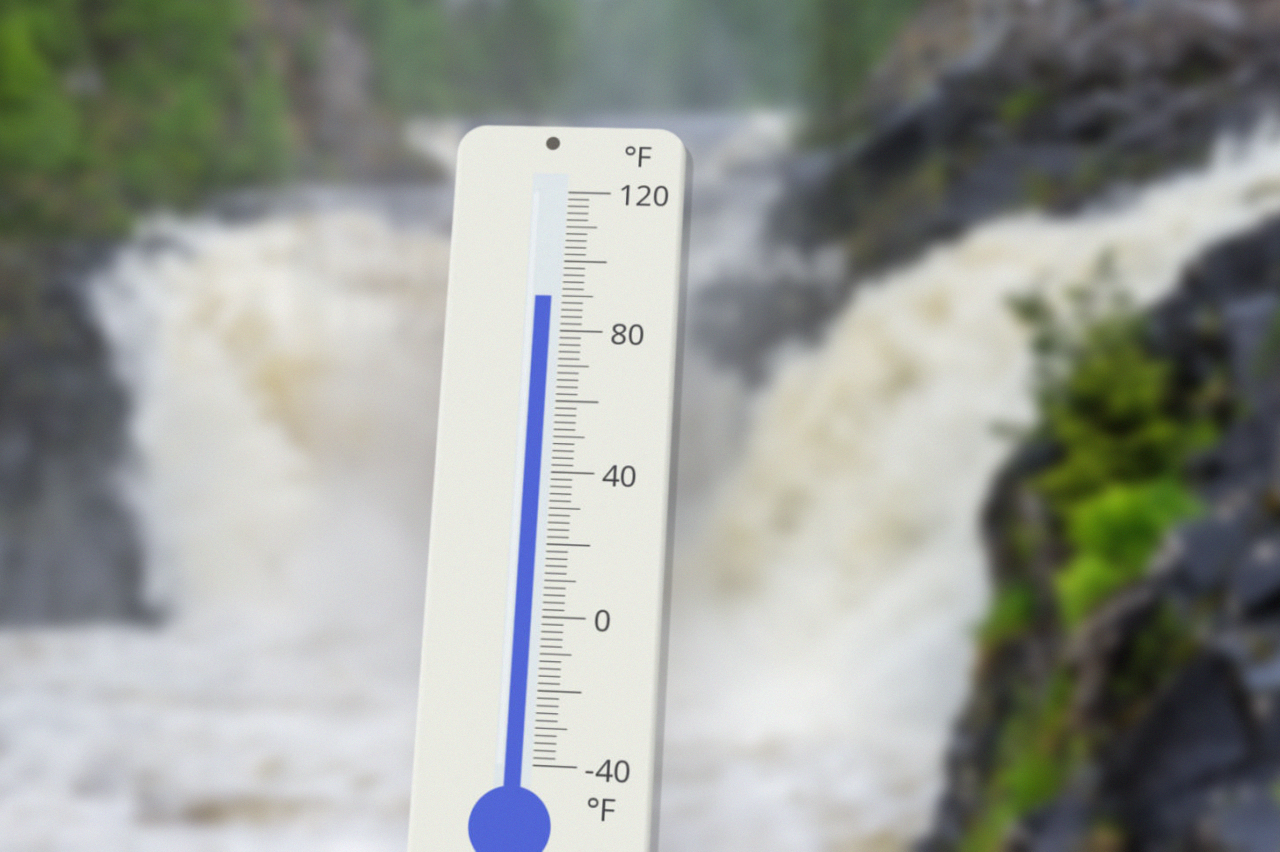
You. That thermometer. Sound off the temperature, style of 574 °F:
90 °F
